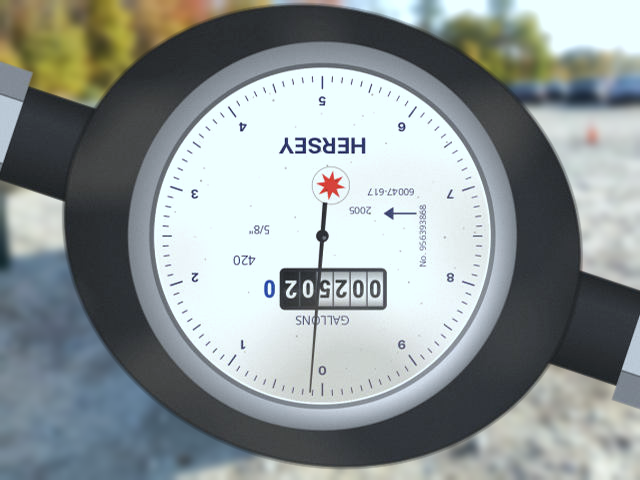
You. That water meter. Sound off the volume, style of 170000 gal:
25020.1 gal
